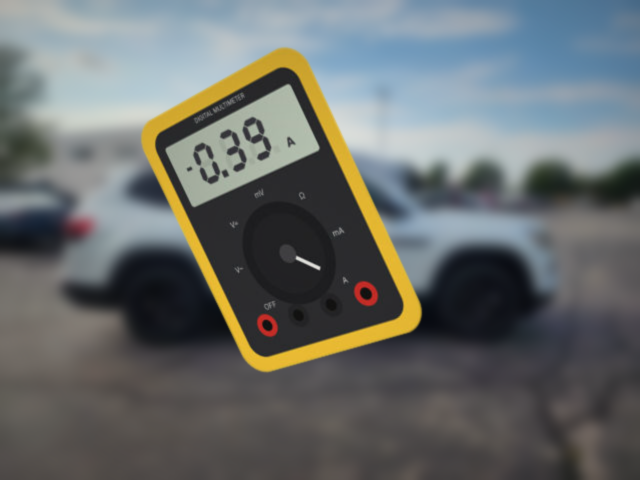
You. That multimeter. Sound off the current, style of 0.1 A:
-0.39 A
